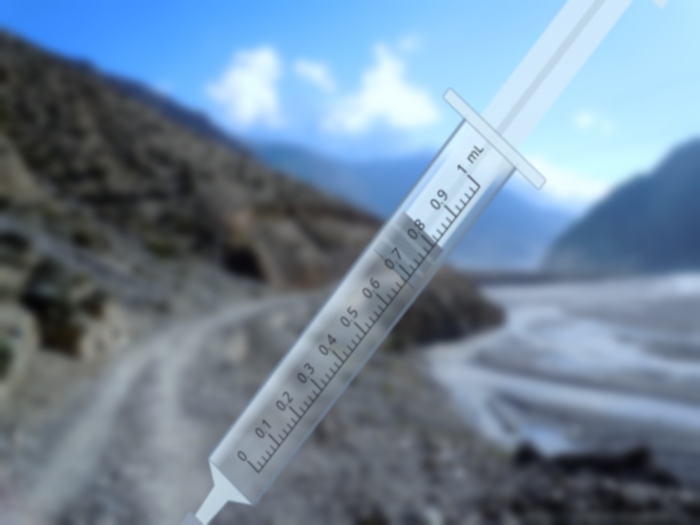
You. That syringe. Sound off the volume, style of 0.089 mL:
0.68 mL
